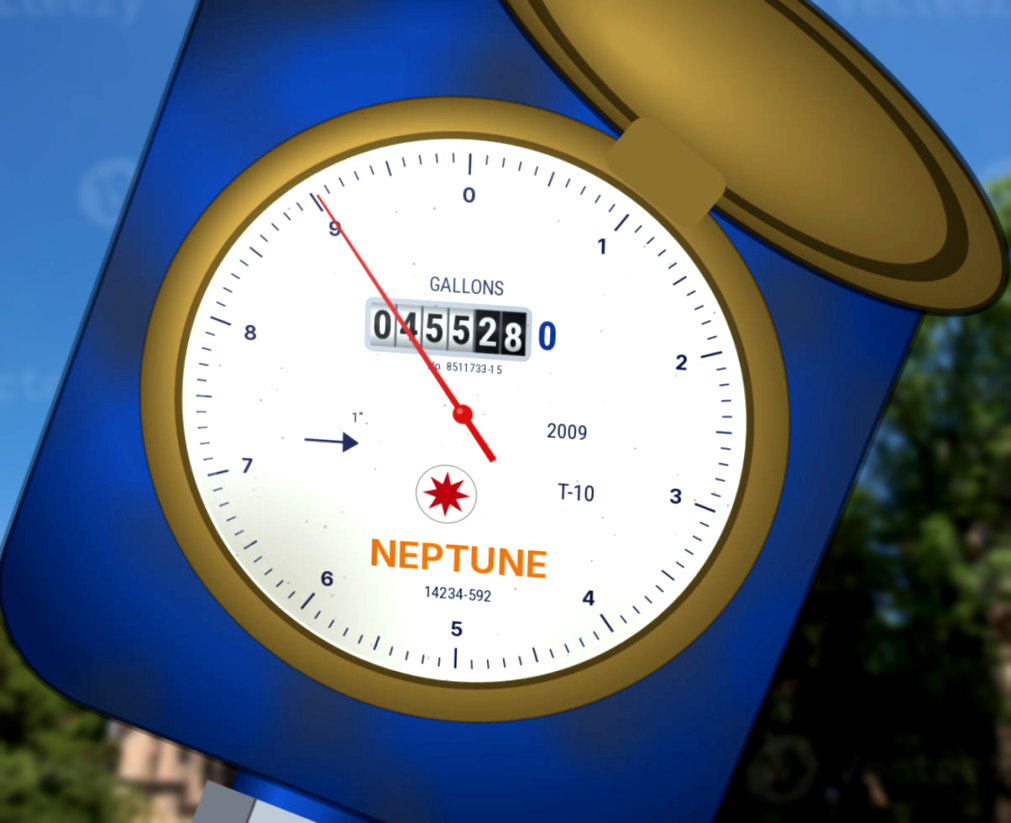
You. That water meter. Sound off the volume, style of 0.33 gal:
455279.0 gal
